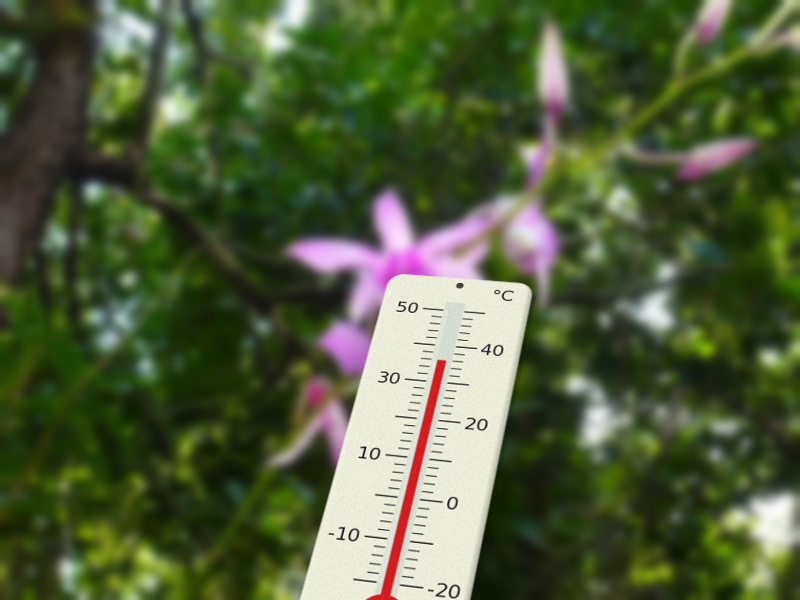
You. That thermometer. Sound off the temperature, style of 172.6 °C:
36 °C
